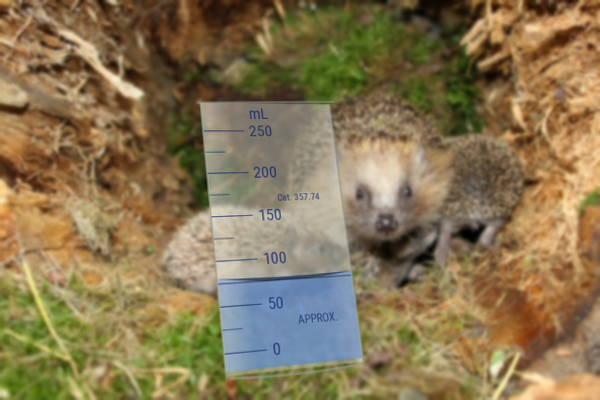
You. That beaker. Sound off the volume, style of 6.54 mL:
75 mL
